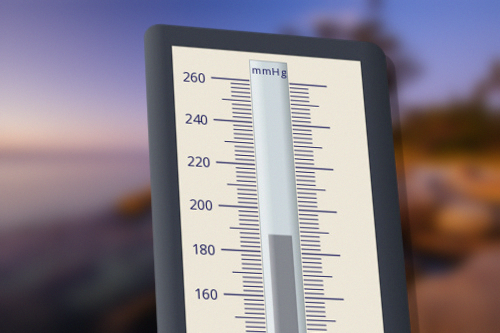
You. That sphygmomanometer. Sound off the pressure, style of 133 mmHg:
188 mmHg
